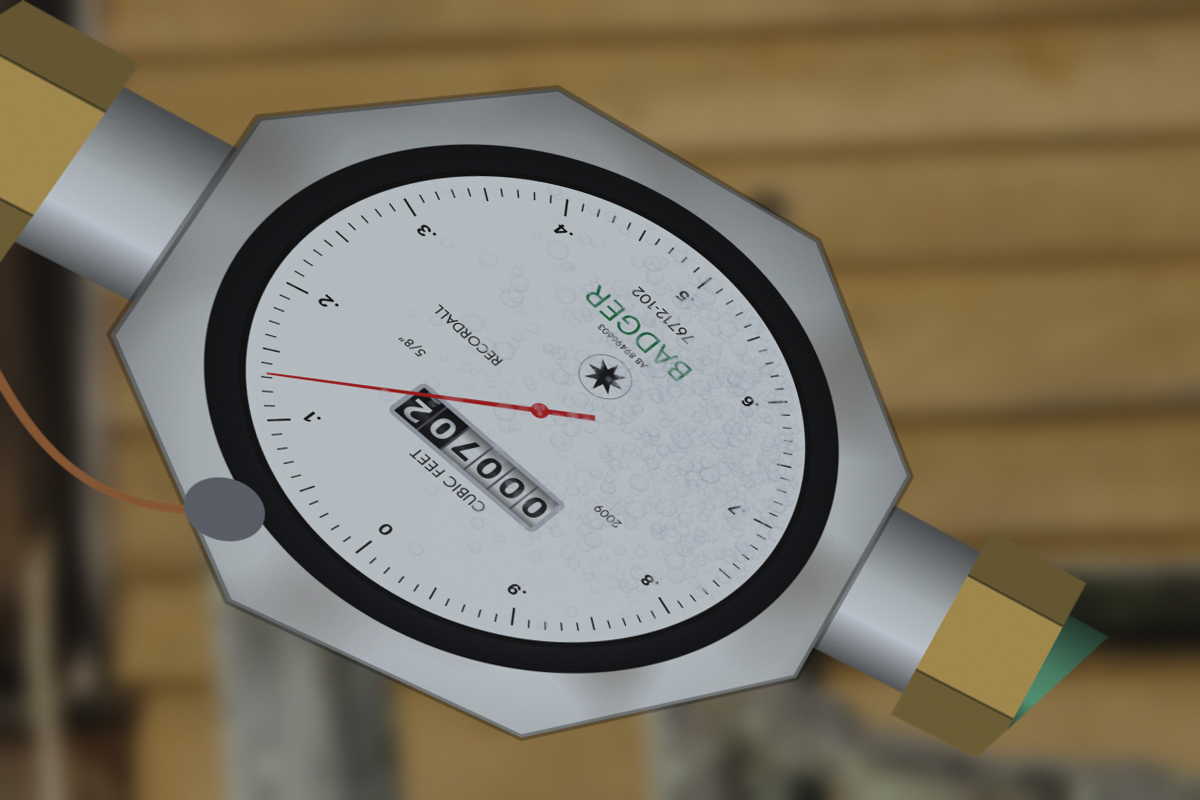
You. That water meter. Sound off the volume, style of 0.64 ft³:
702.13 ft³
